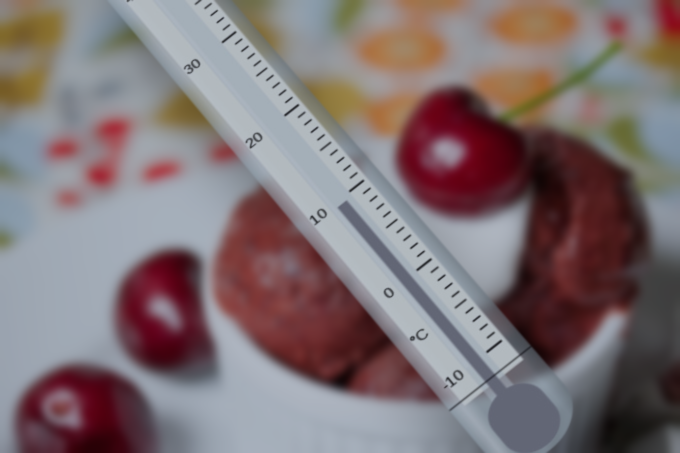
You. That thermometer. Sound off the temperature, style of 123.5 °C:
9.5 °C
